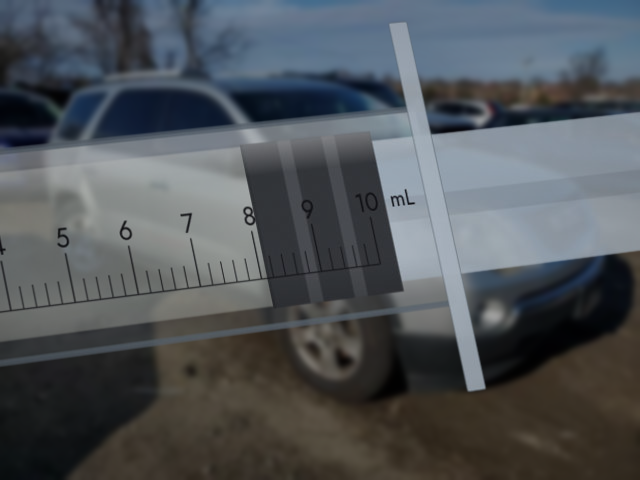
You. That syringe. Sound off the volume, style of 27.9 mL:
8.1 mL
